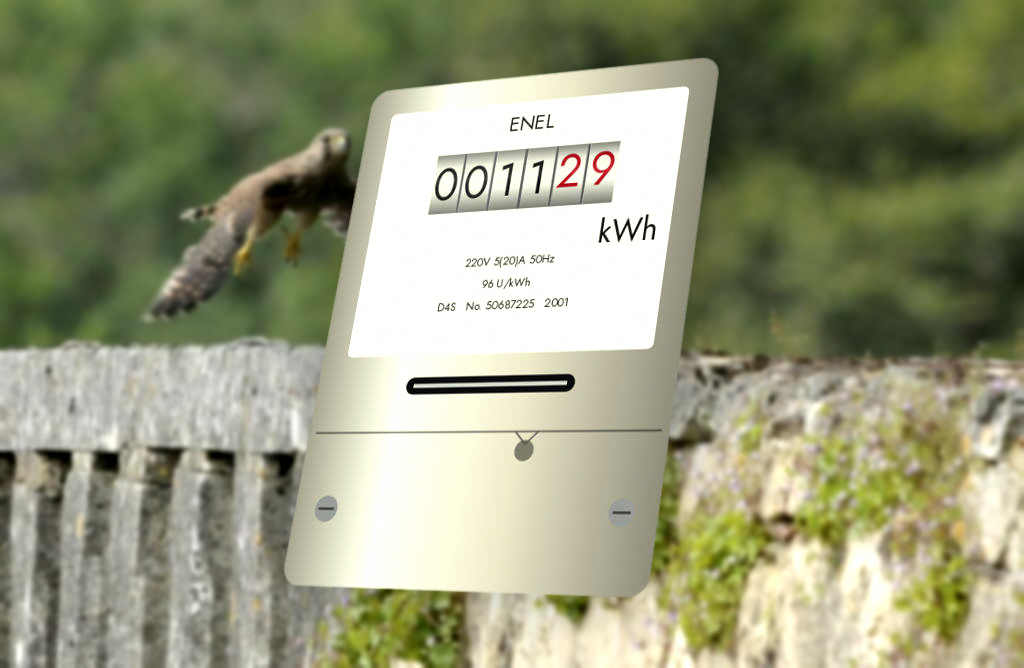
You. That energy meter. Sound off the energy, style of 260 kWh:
11.29 kWh
